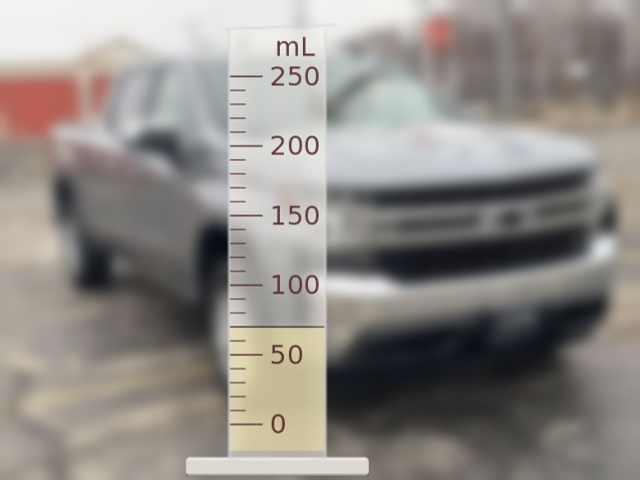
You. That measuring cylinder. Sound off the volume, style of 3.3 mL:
70 mL
